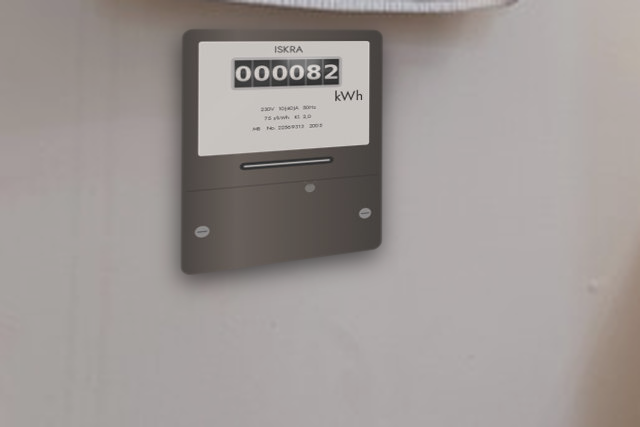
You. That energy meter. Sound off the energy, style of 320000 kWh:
82 kWh
